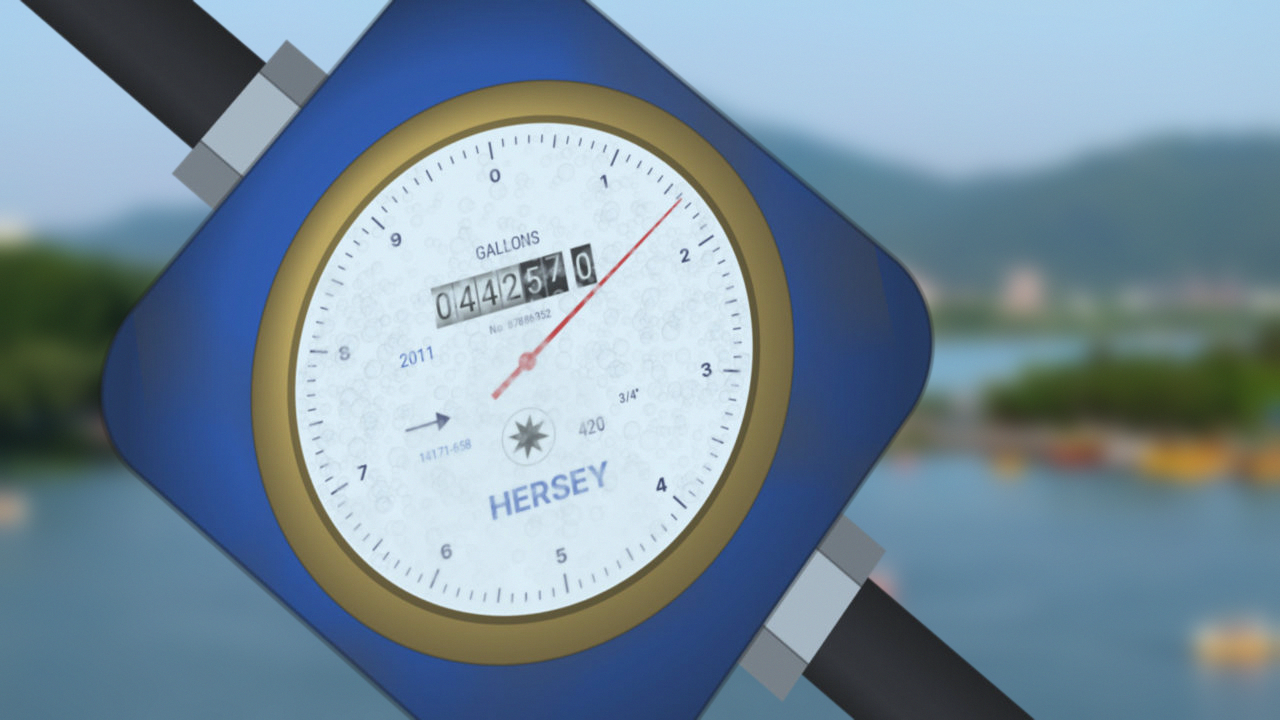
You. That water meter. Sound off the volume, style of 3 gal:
442571.6 gal
